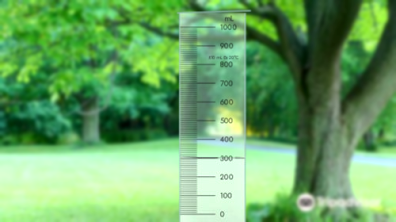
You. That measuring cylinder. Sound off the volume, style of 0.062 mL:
300 mL
